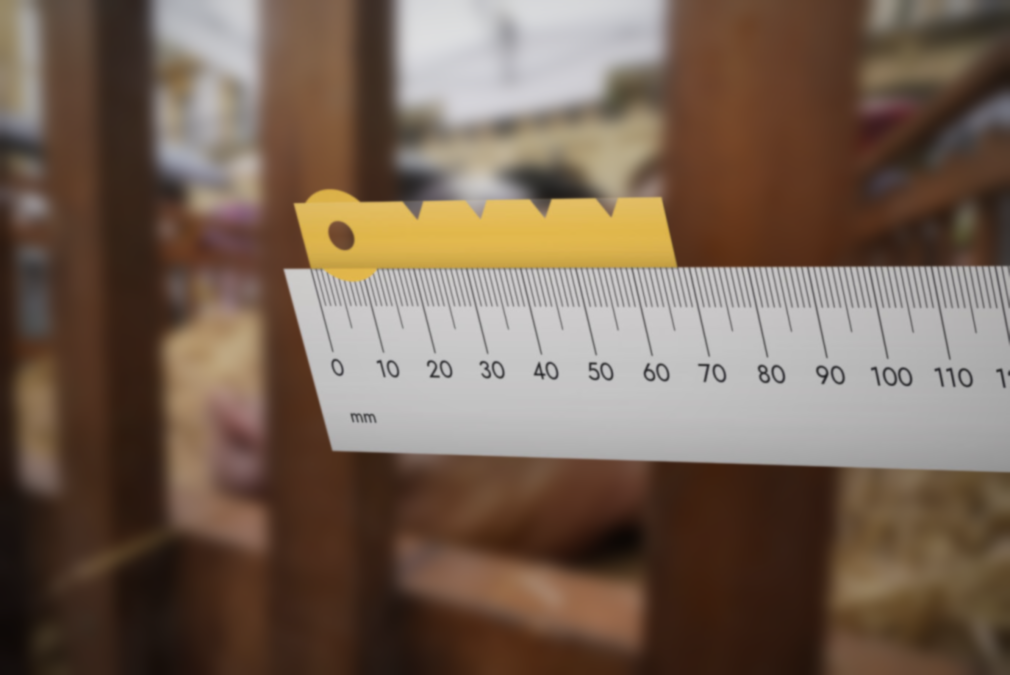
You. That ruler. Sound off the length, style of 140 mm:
68 mm
